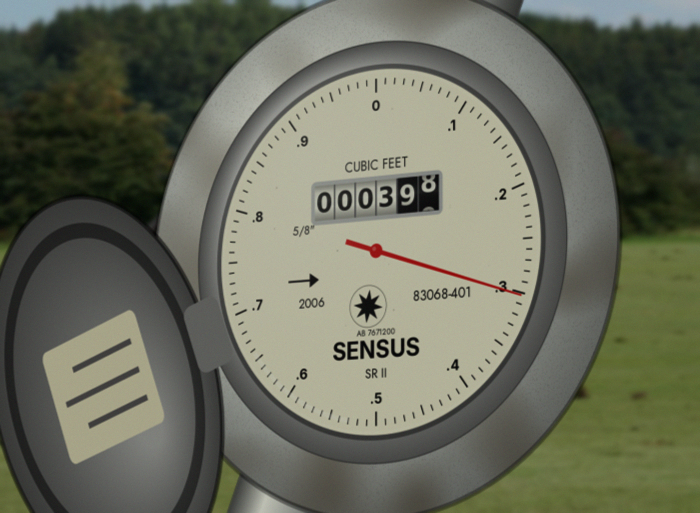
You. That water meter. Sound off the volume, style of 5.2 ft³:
398.30 ft³
